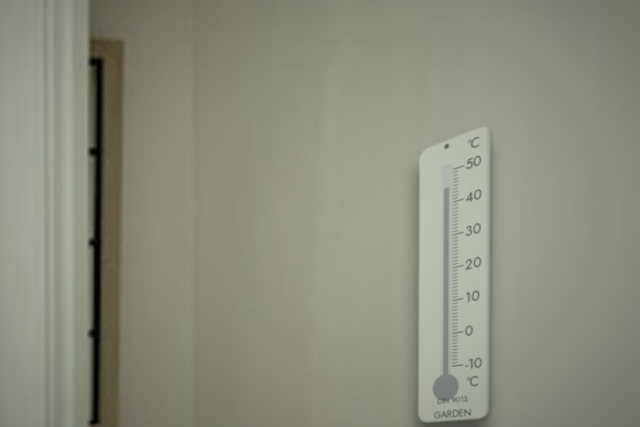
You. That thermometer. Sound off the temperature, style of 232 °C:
45 °C
